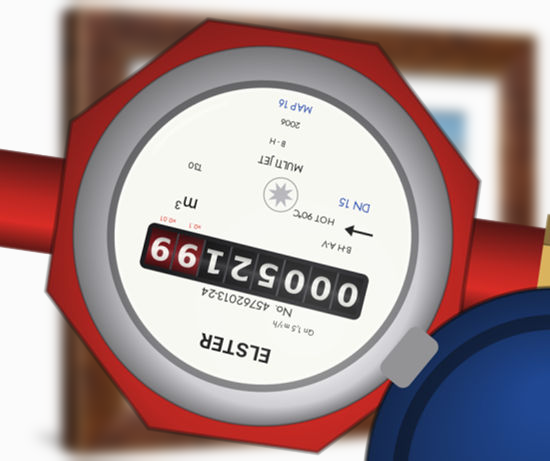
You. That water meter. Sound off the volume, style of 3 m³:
521.99 m³
